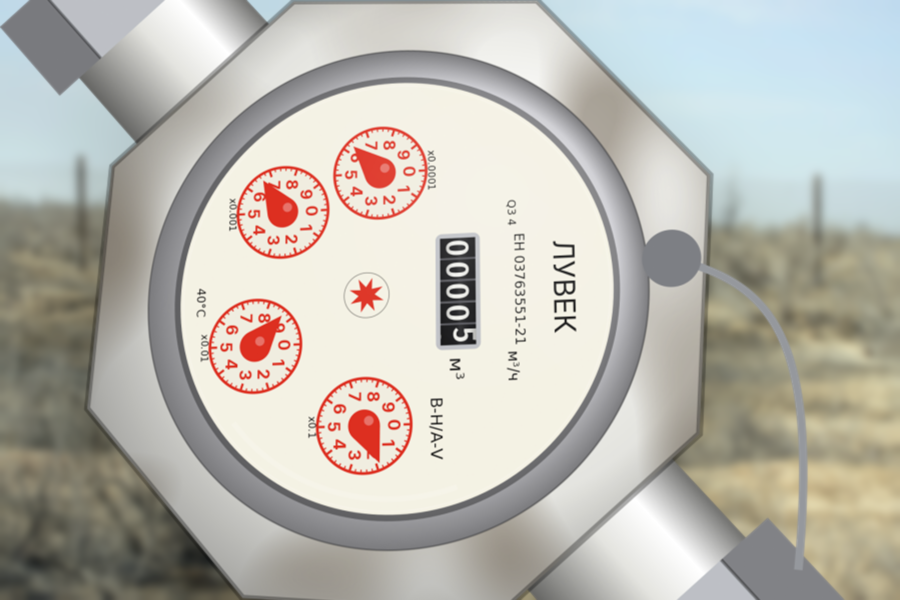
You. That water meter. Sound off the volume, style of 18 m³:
5.1866 m³
